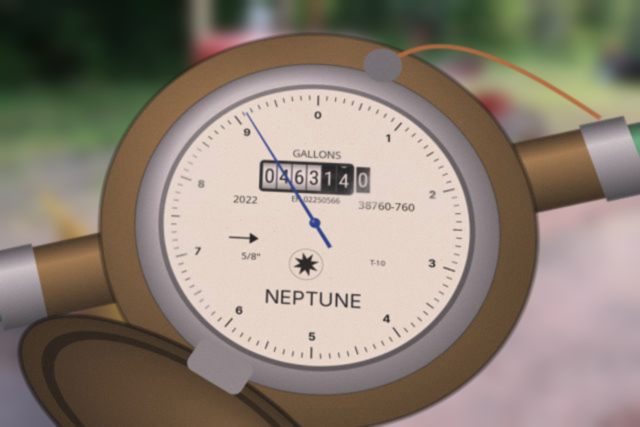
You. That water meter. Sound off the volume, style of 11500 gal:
463139.1 gal
